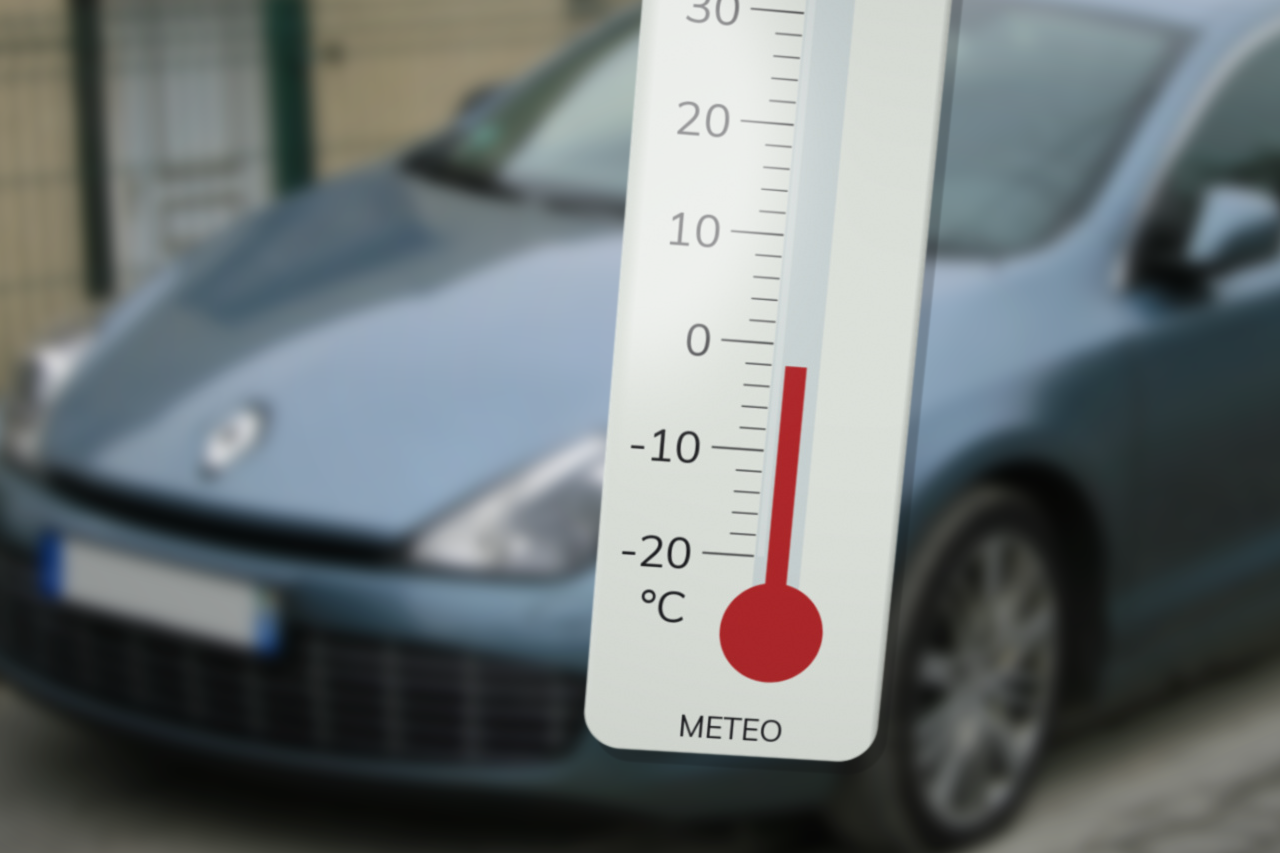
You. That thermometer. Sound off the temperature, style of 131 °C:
-2 °C
